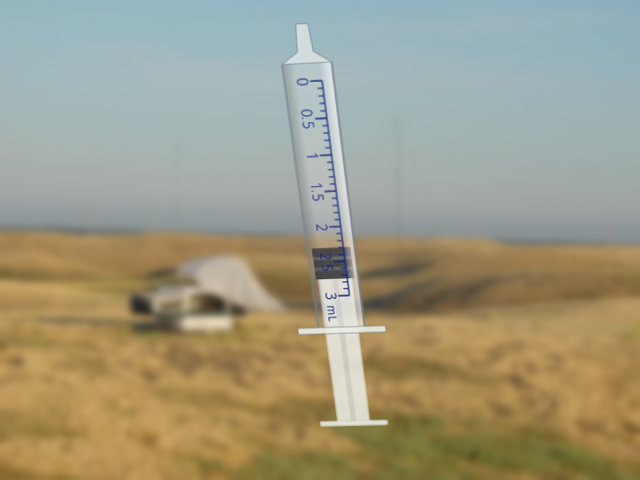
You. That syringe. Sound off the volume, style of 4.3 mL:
2.3 mL
